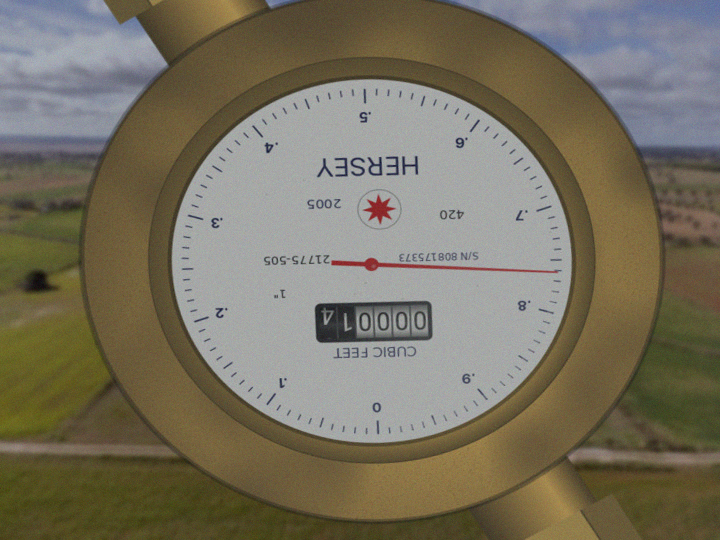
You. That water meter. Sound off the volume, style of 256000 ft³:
13.76 ft³
